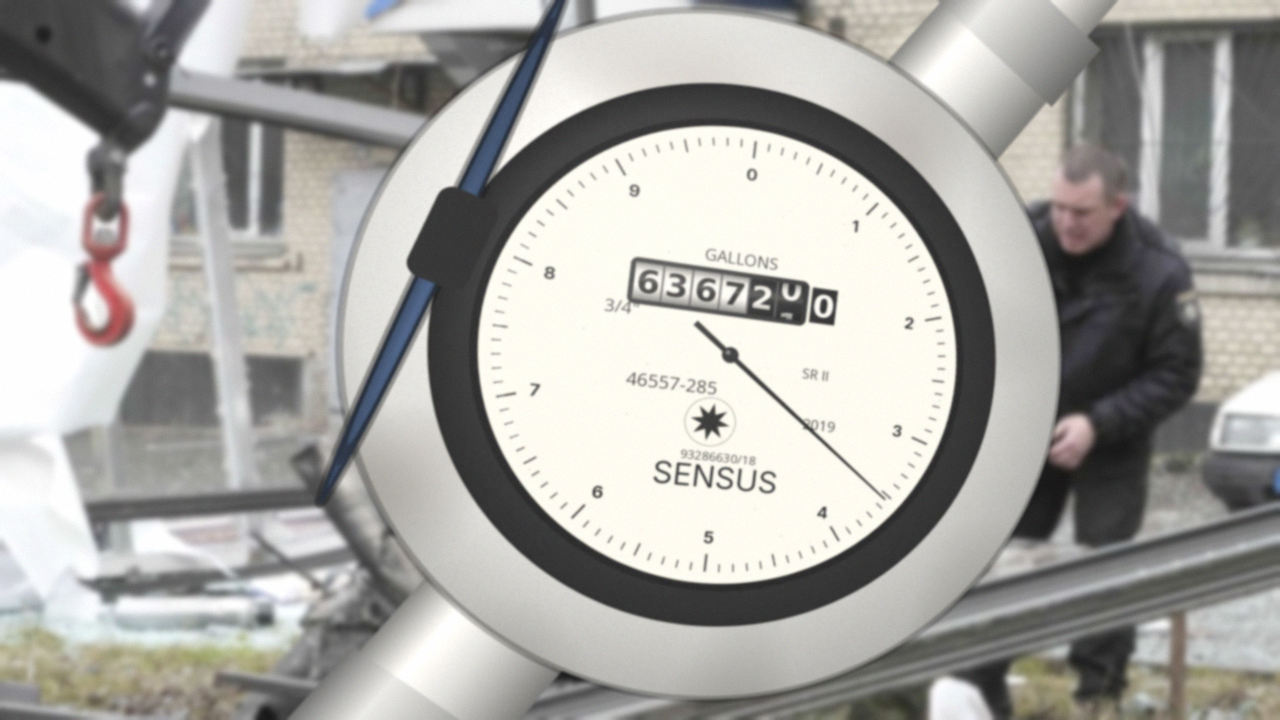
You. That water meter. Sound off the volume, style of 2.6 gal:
6367203.5 gal
